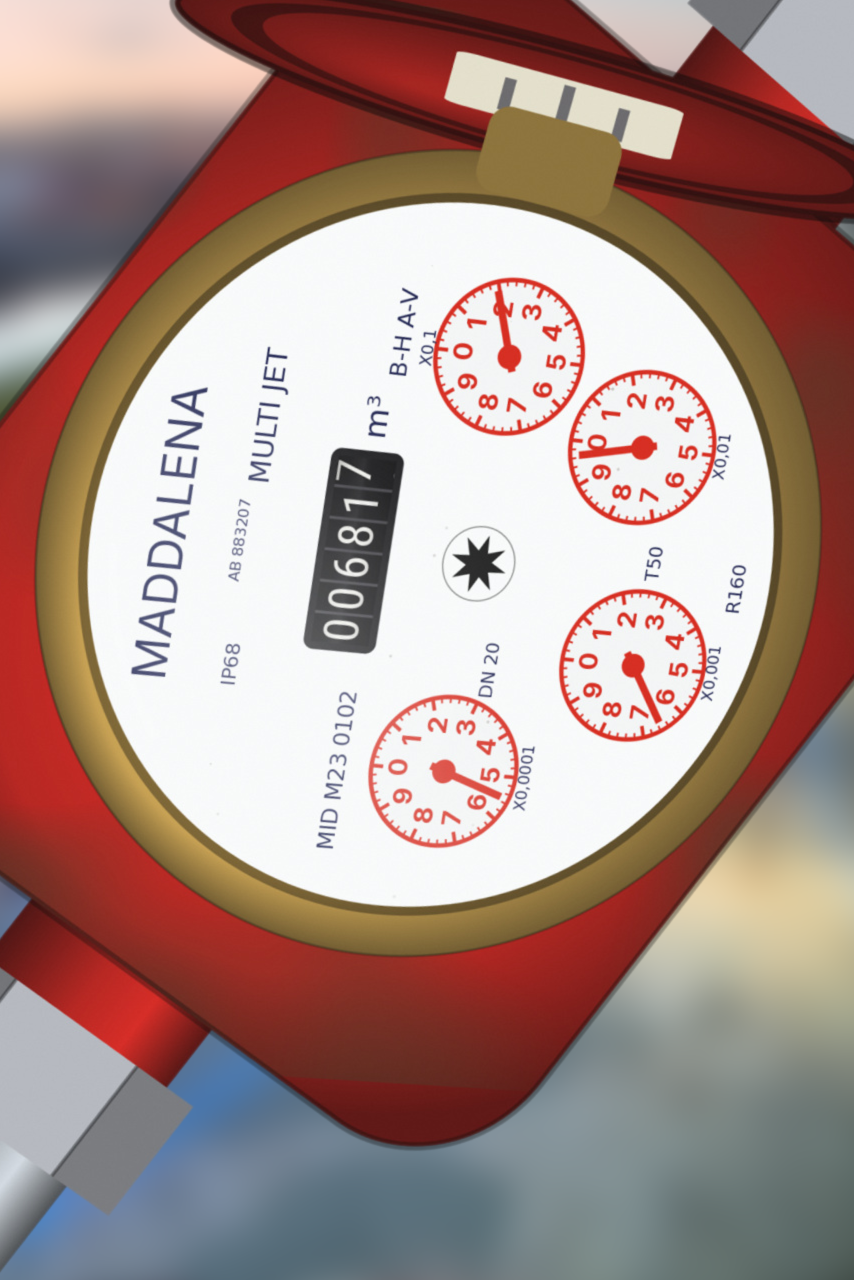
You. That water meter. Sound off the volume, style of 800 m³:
6817.1965 m³
